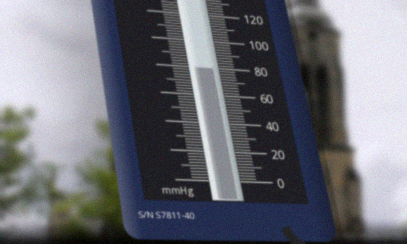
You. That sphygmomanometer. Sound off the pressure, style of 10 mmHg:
80 mmHg
